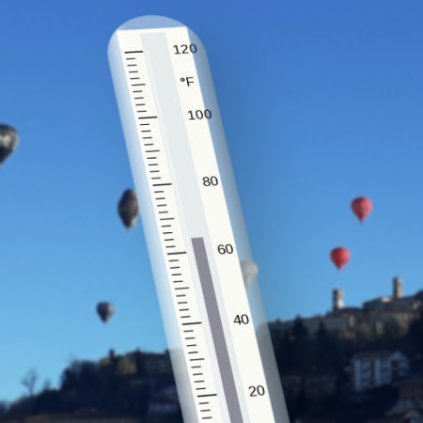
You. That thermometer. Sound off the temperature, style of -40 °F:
64 °F
